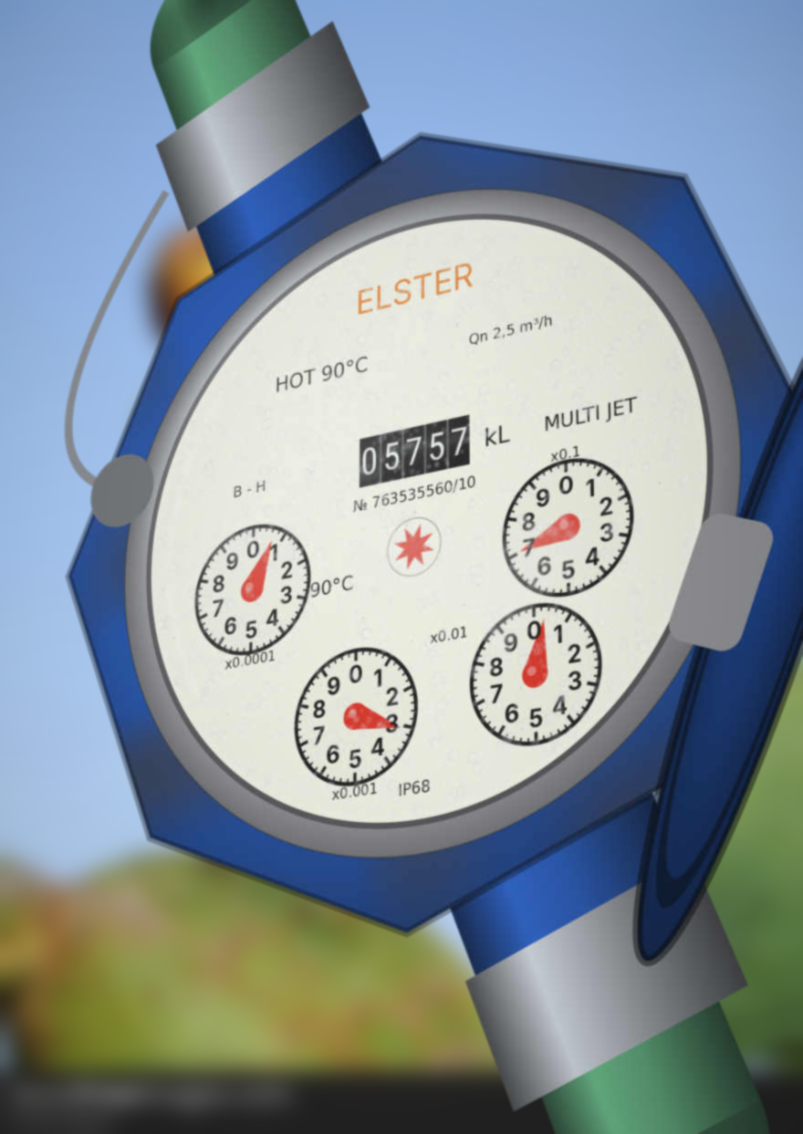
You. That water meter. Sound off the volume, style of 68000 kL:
5757.7030 kL
